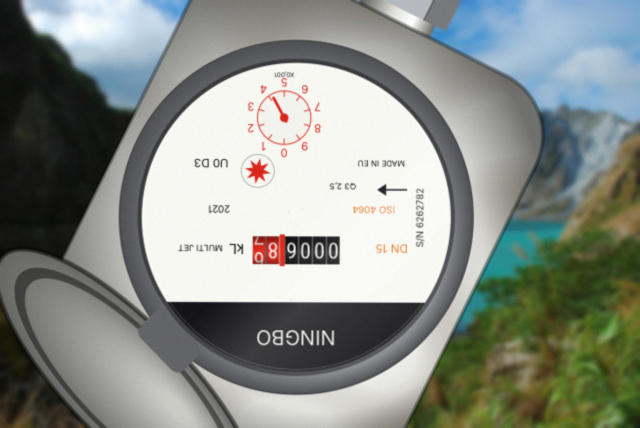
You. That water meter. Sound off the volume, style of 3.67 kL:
6.864 kL
